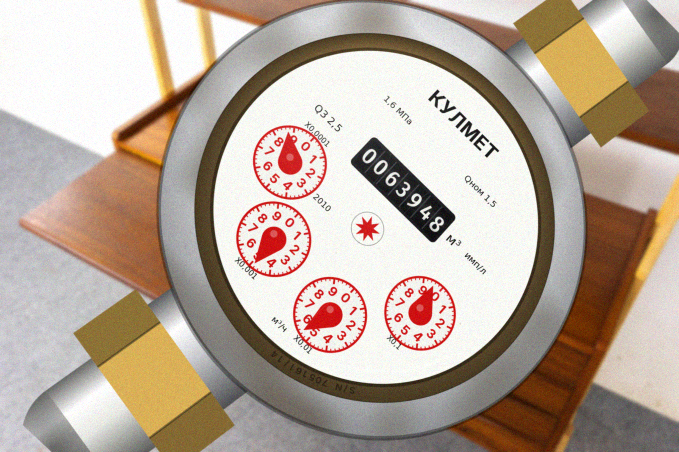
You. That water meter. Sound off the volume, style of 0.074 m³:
63947.9548 m³
